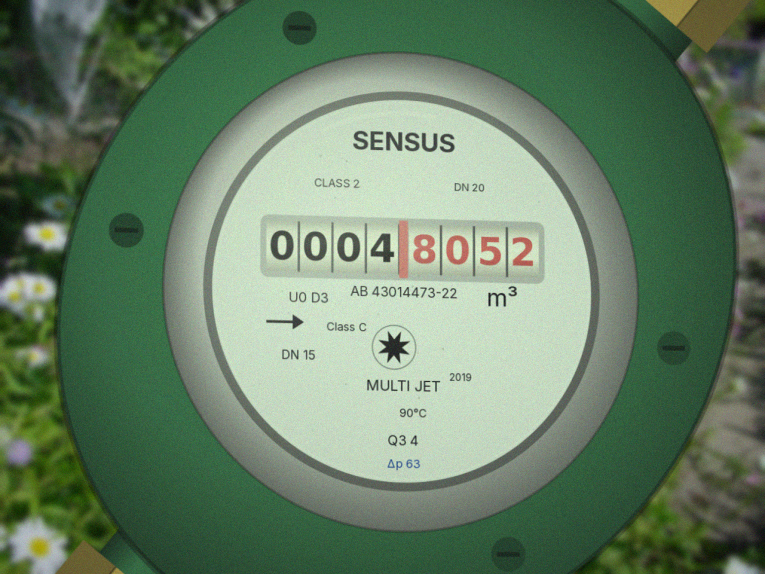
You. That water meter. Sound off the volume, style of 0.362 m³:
4.8052 m³
